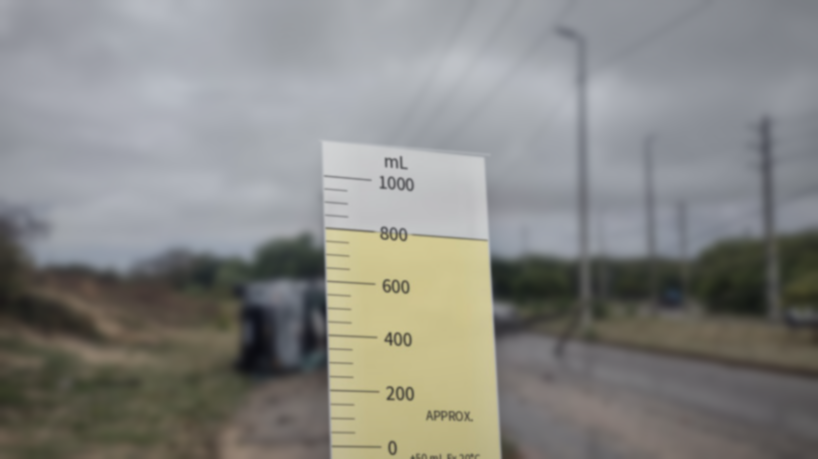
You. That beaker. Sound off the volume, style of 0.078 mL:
800 mL
